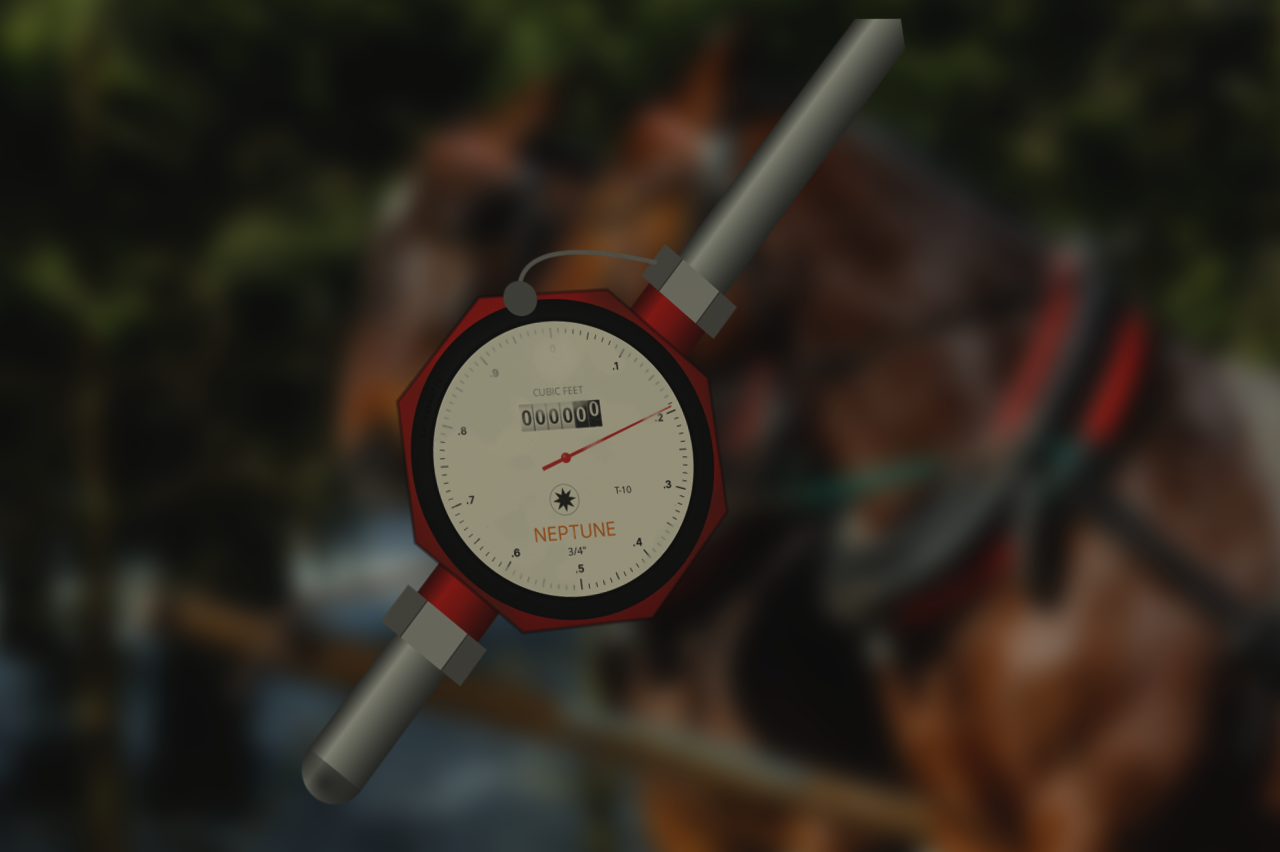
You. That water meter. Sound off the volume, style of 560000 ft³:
0.19 ft³
